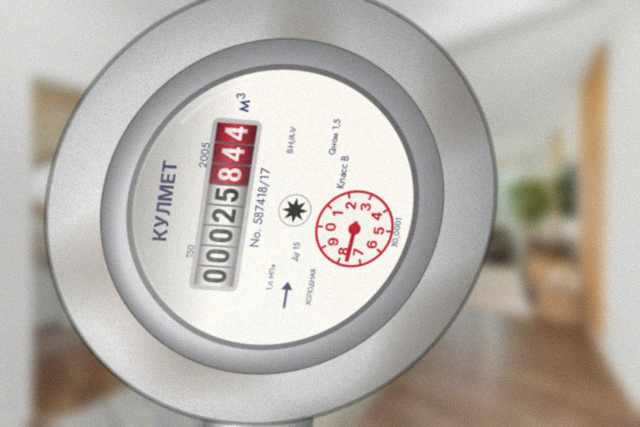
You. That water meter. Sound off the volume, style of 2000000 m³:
25.8447 m³
